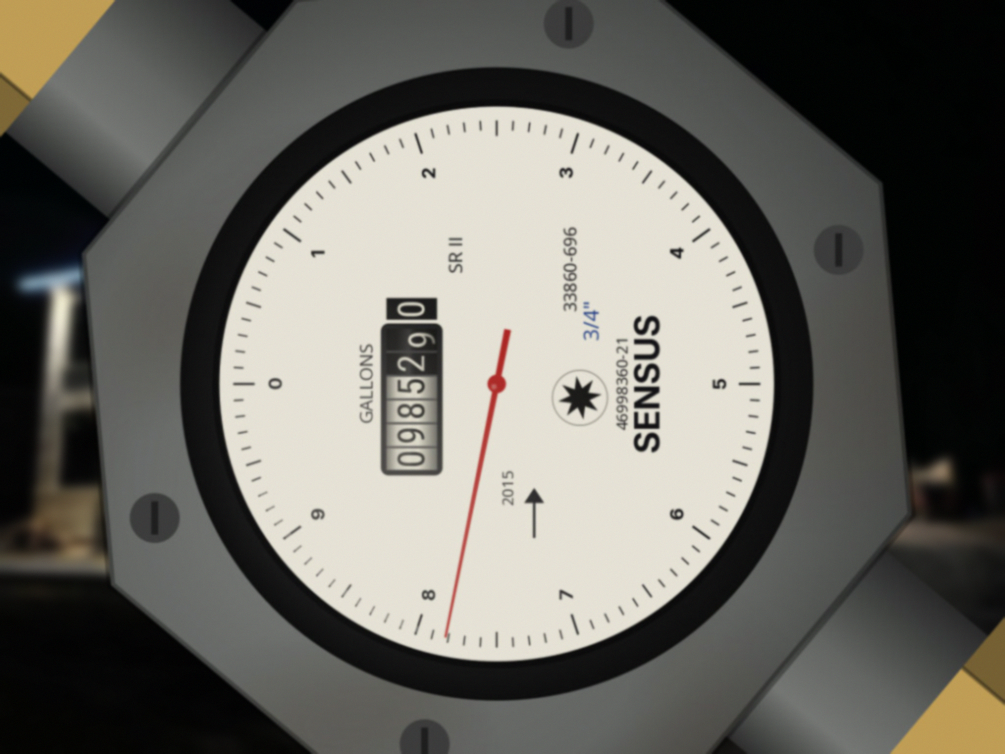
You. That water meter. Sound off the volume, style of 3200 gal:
985287.8 gal
